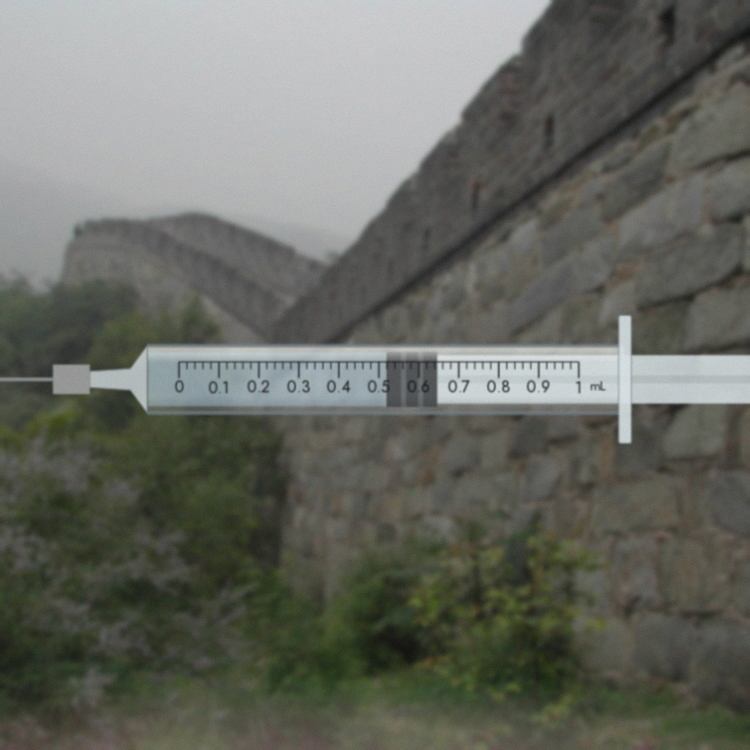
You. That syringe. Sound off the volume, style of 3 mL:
0.52 mL
